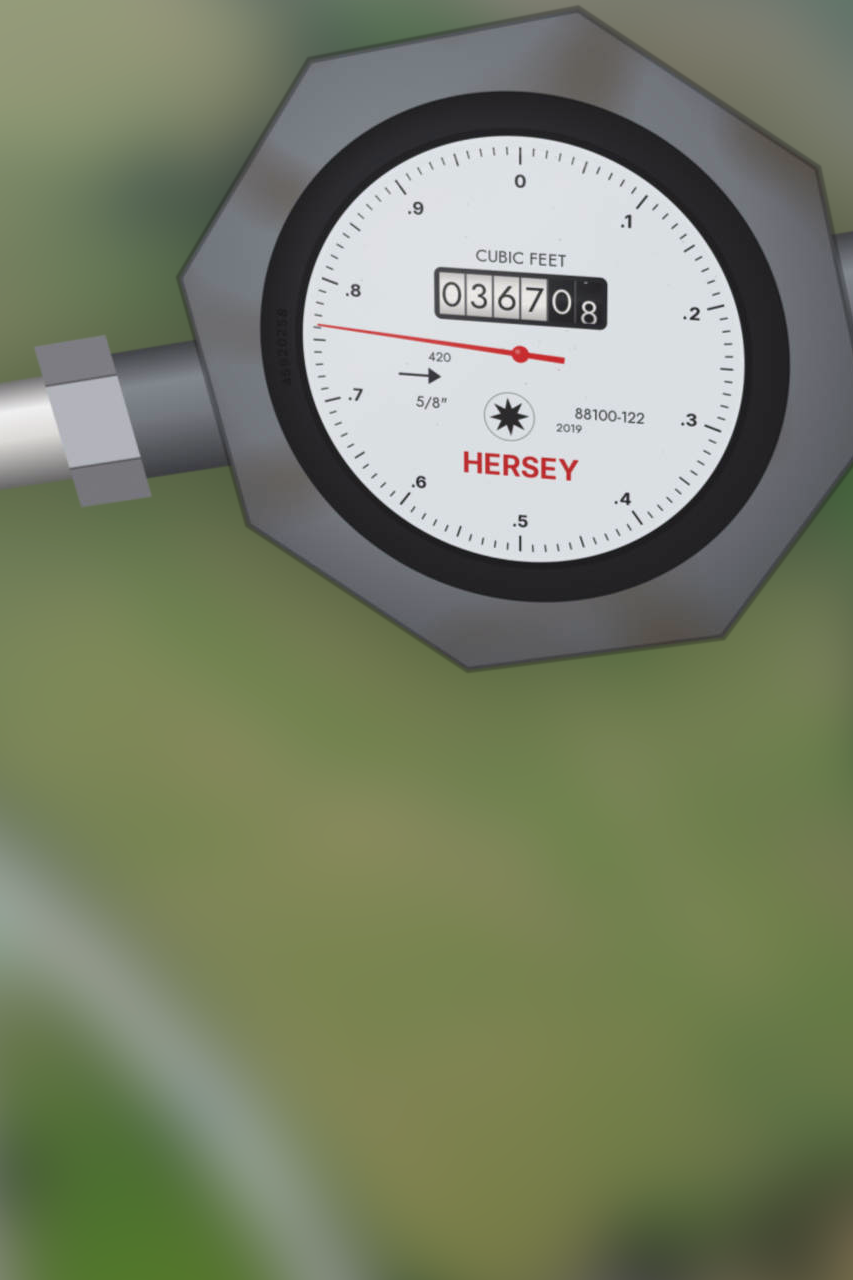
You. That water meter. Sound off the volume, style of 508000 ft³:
36707.76 ft³
